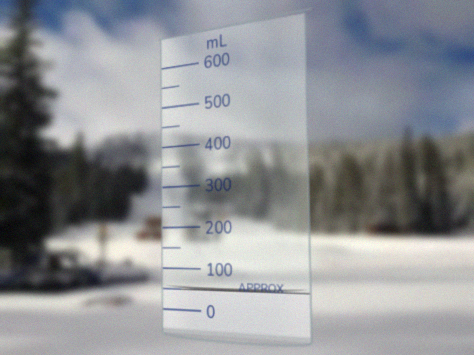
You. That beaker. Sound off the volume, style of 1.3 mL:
50 mL
